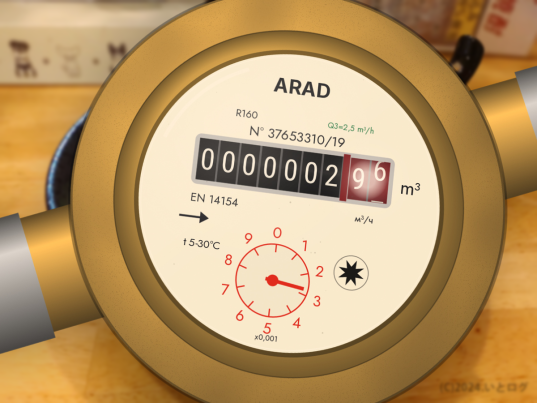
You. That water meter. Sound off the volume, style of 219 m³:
2.962 m³
